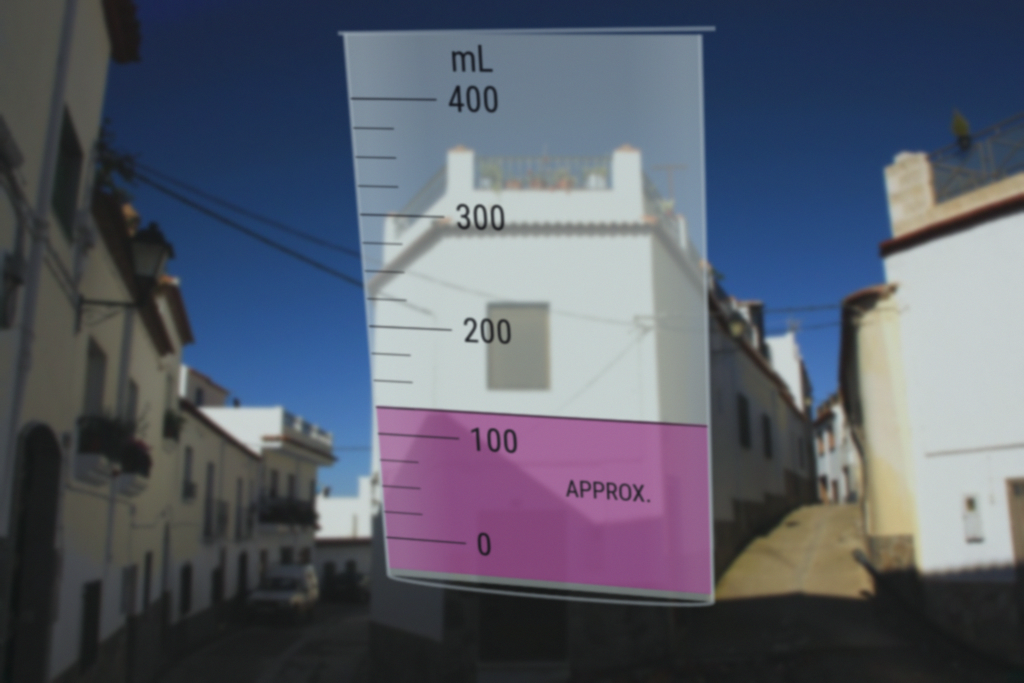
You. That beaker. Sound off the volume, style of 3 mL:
125 mL
